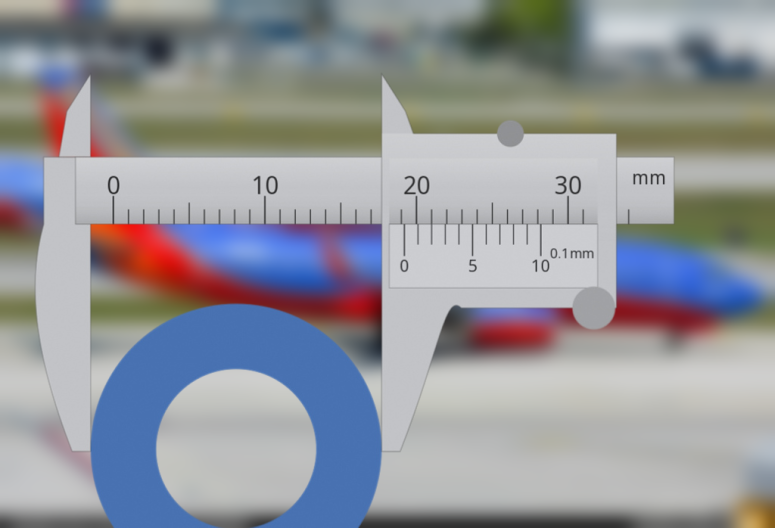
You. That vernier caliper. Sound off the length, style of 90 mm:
19.2 mm
